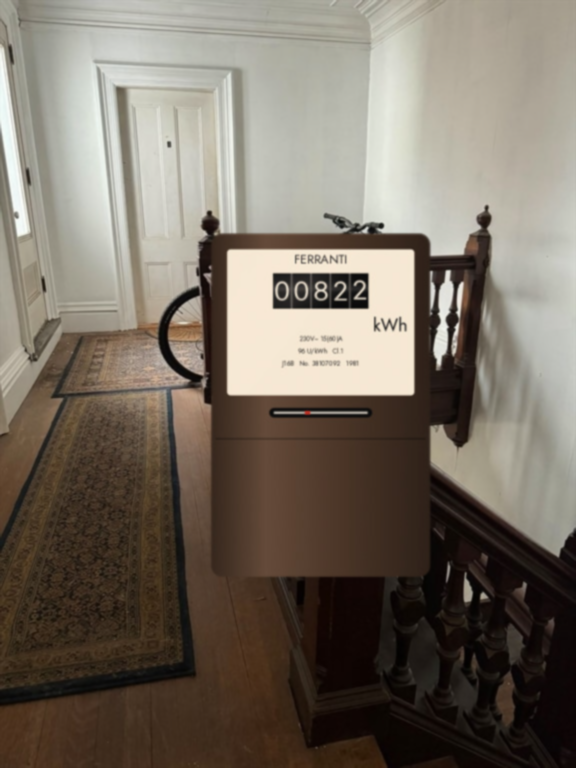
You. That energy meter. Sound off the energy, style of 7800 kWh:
822 kWh
